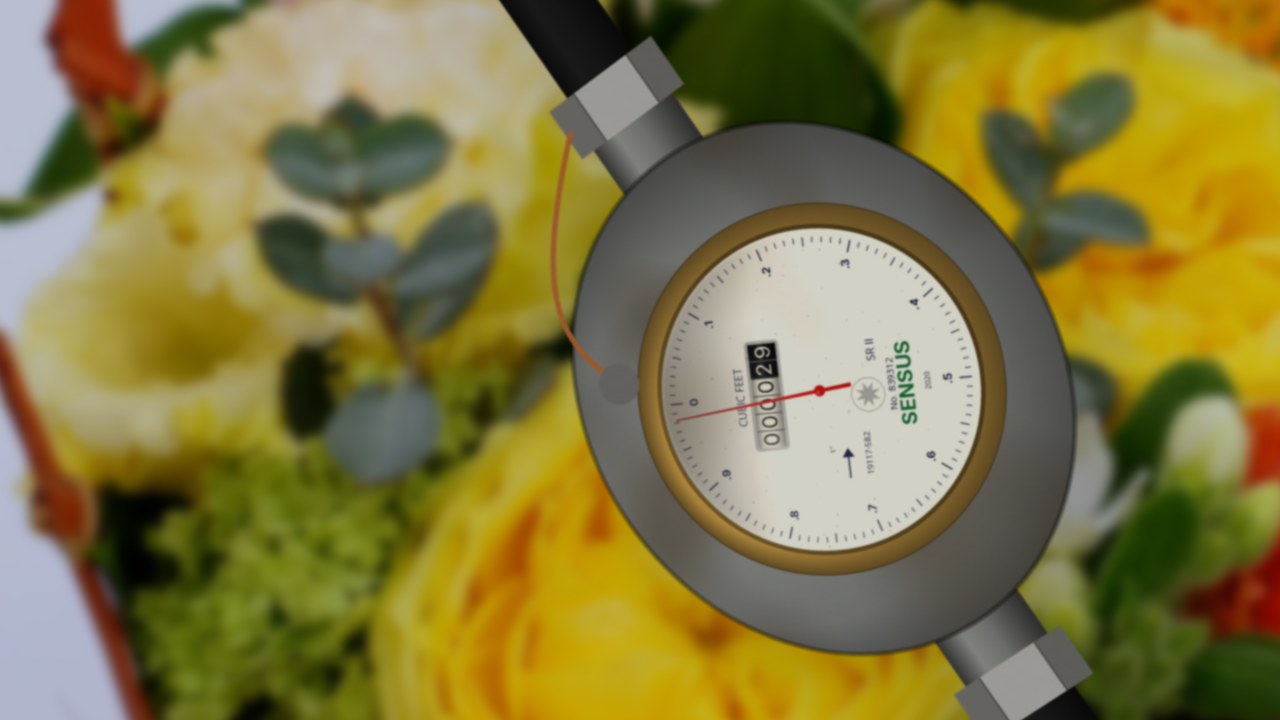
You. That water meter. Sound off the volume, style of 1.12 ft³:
28.98 ft³
